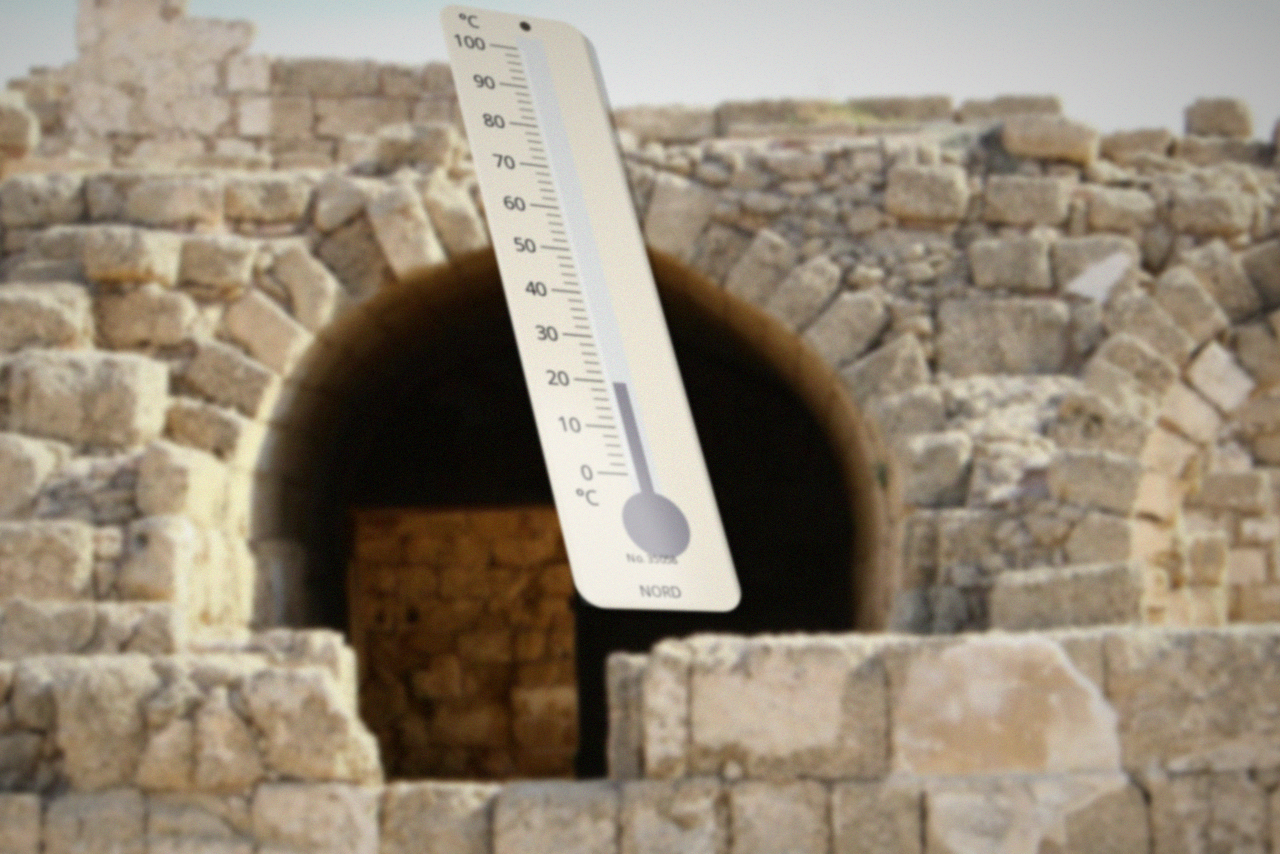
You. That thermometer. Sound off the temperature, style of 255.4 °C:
20 °C
